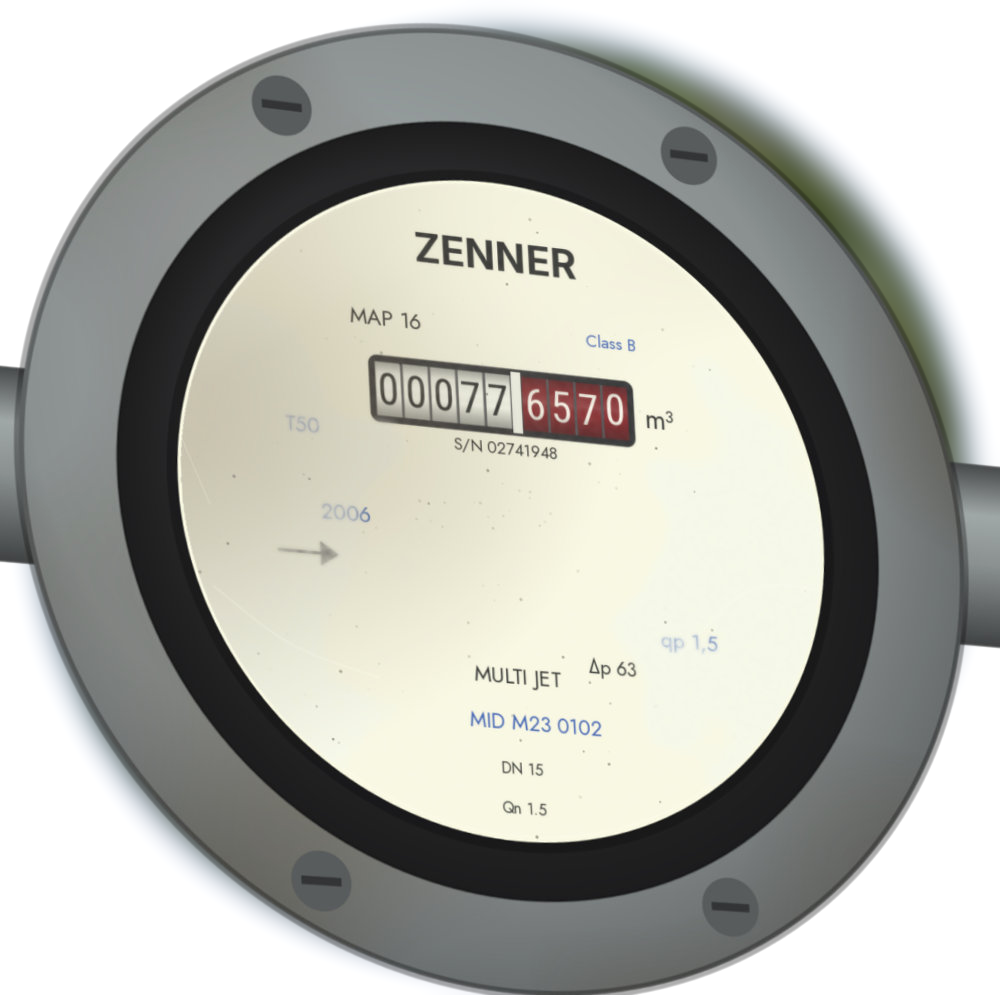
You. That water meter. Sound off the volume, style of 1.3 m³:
77.6570 m³
